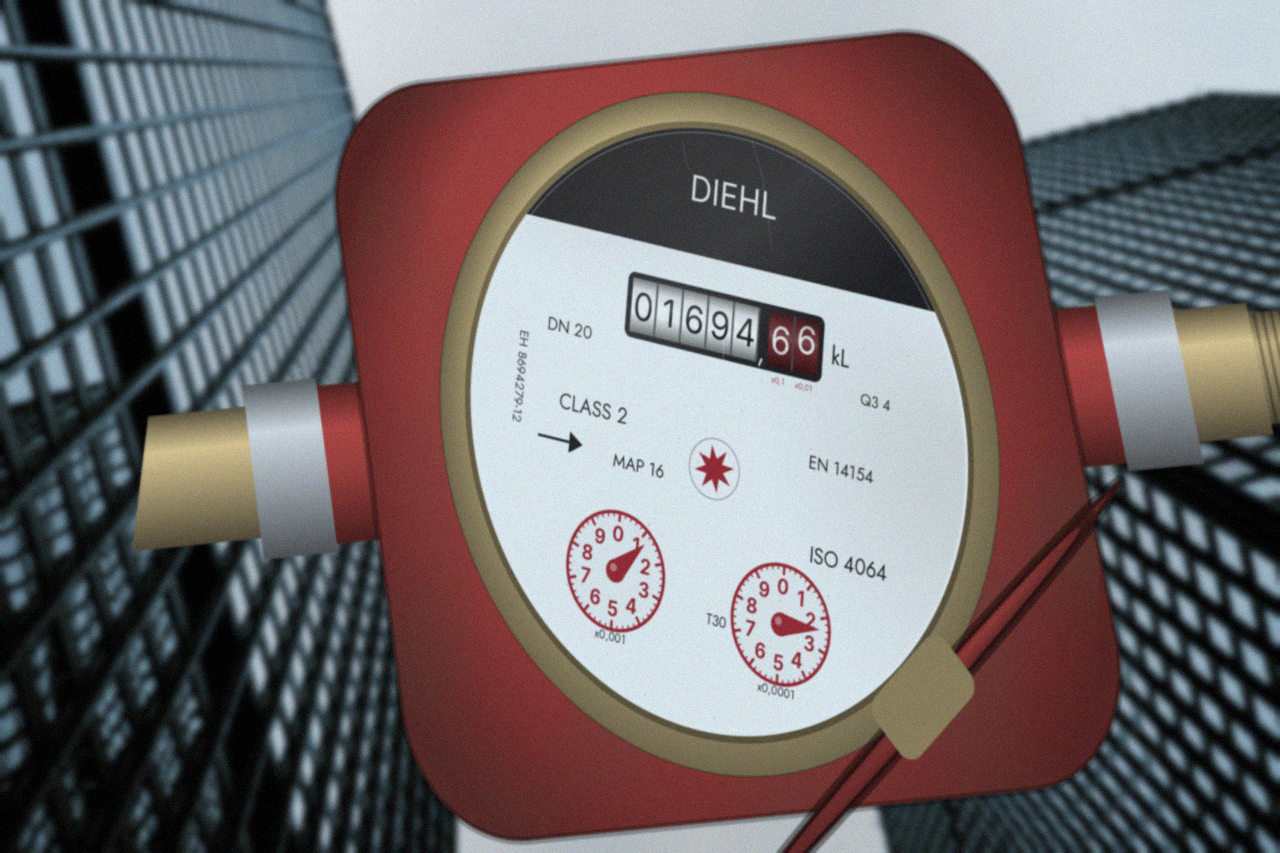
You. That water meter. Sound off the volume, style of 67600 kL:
1694.6612 kL
